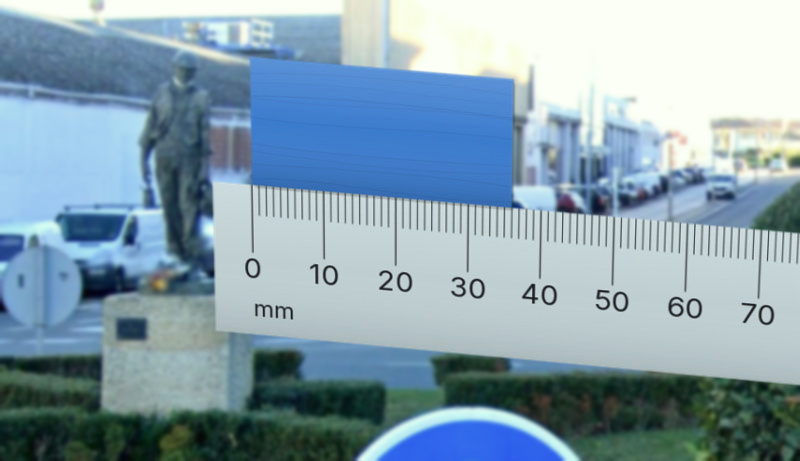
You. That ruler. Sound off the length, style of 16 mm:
36 mm
